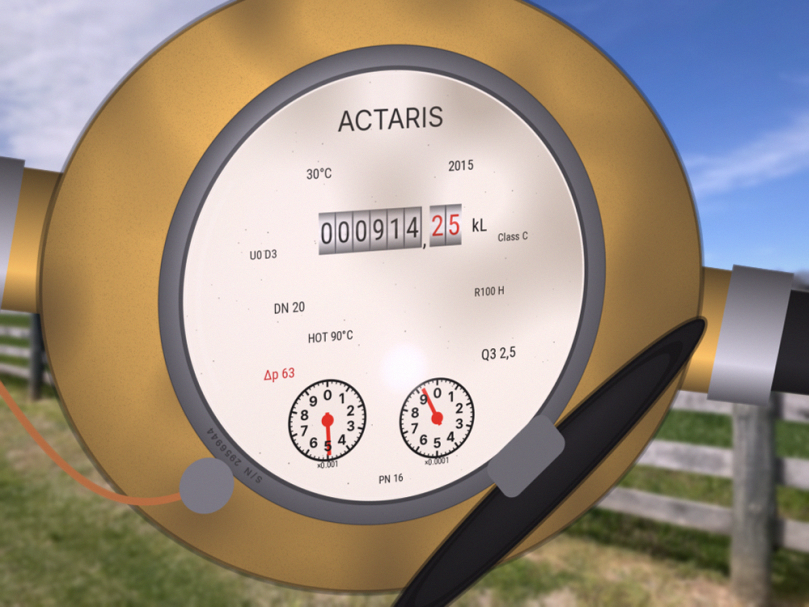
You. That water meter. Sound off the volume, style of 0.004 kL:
914.2549 kL
